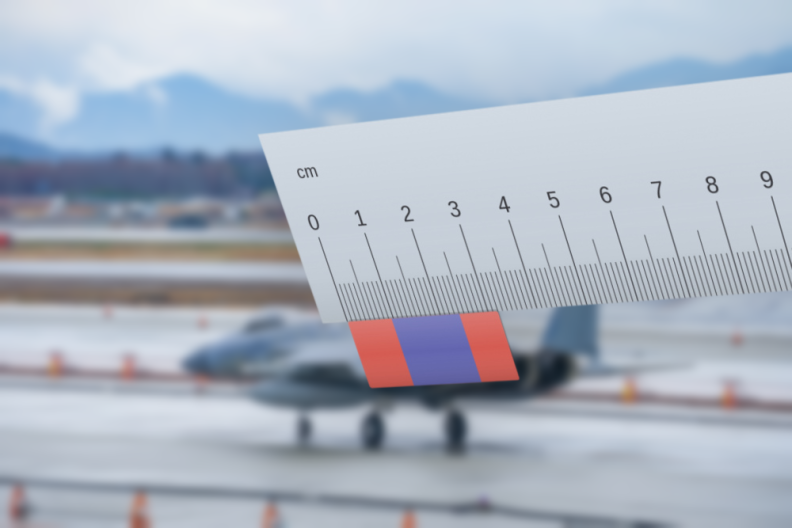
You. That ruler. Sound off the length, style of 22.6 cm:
3.2 cm
